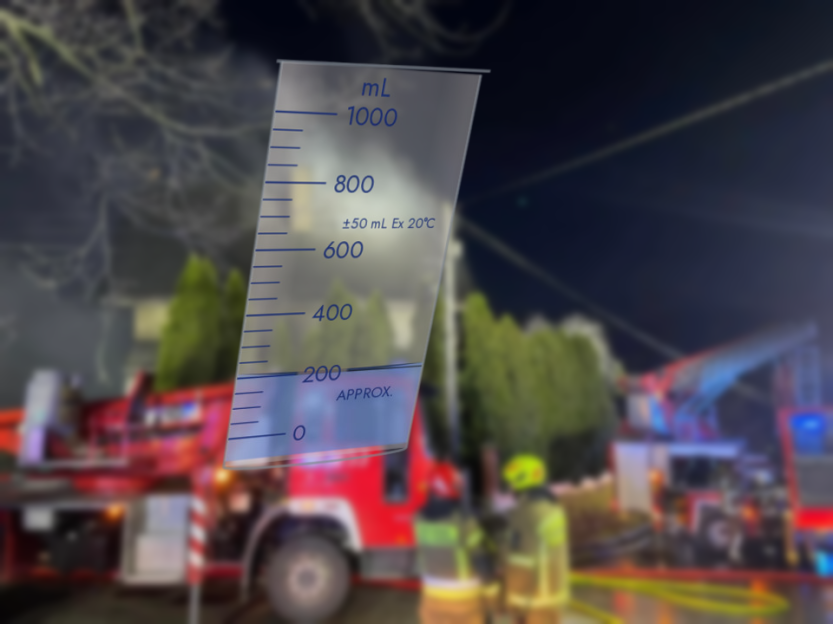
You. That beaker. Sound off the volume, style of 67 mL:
200 mL
